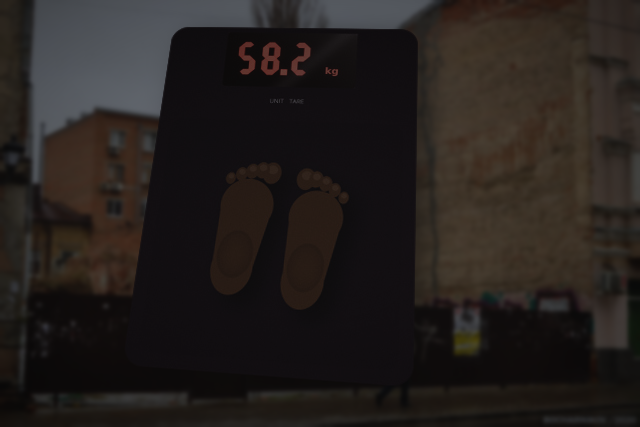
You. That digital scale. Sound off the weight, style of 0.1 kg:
58.2 kg
